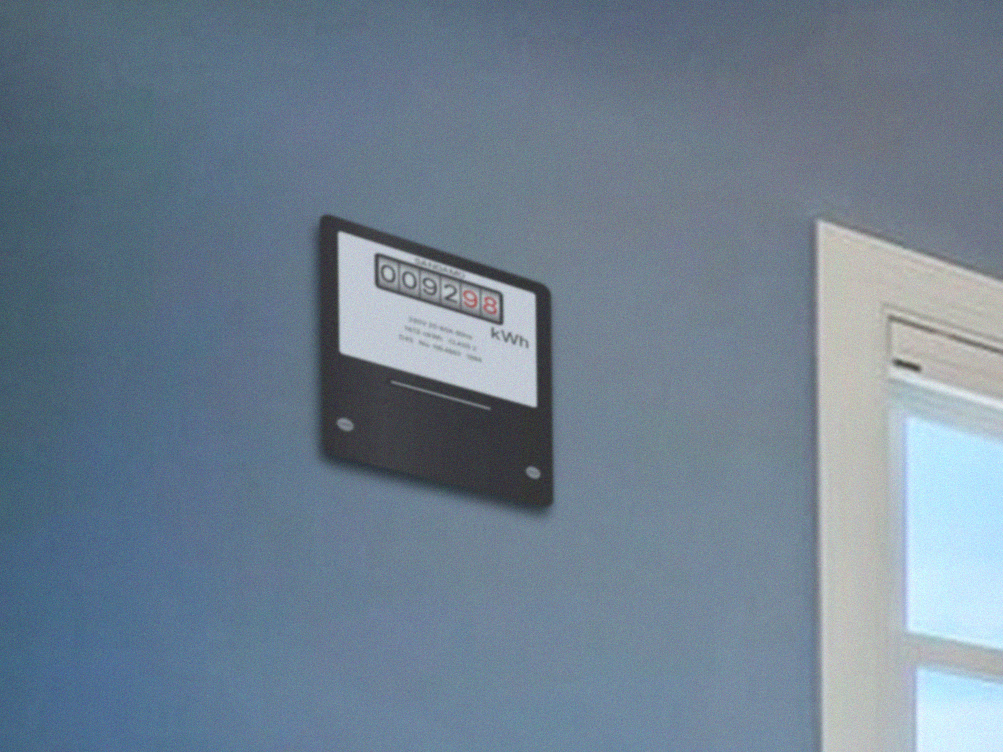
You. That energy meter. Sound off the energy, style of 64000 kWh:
92.98 kWh
